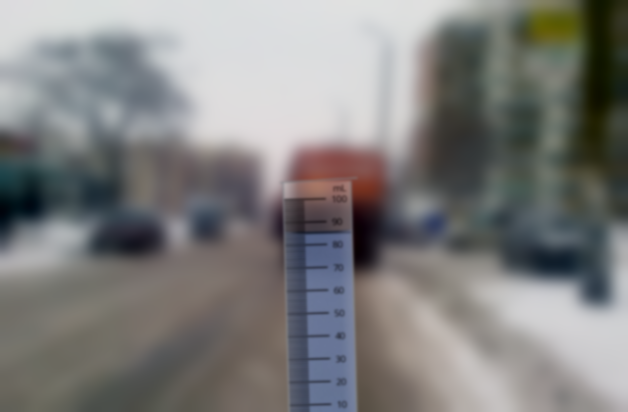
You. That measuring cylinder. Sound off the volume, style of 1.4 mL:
85 mL
